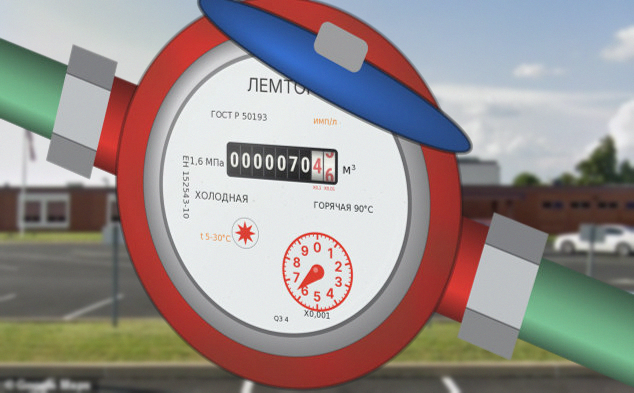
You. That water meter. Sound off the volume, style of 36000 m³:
70.456 m³
